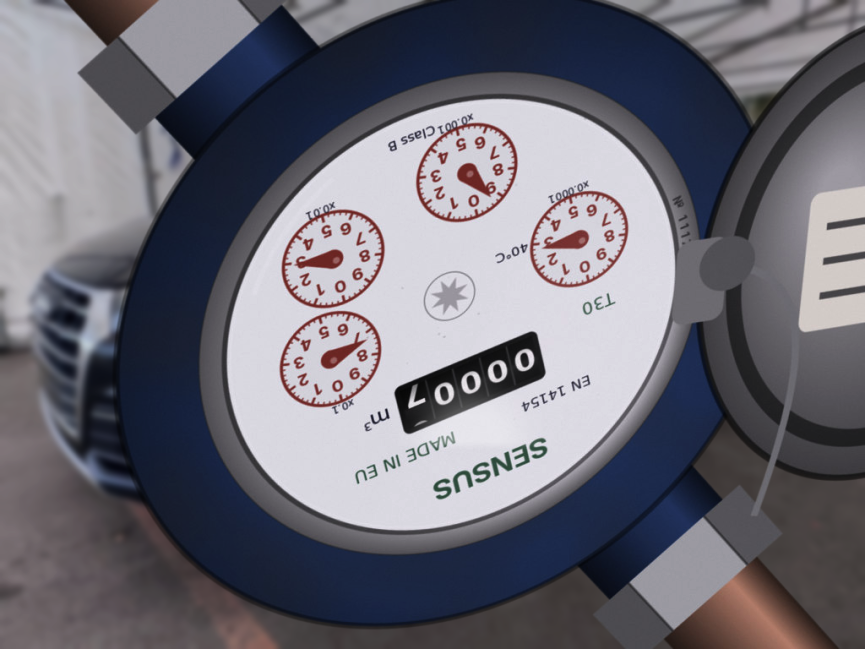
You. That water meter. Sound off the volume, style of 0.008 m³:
6.7292 m³
